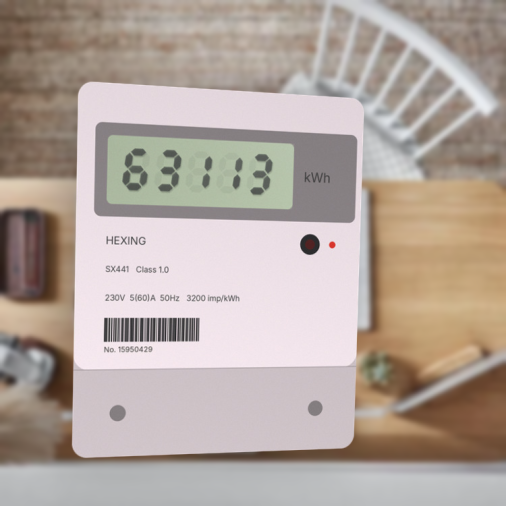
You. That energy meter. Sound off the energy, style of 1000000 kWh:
63113 kWh
